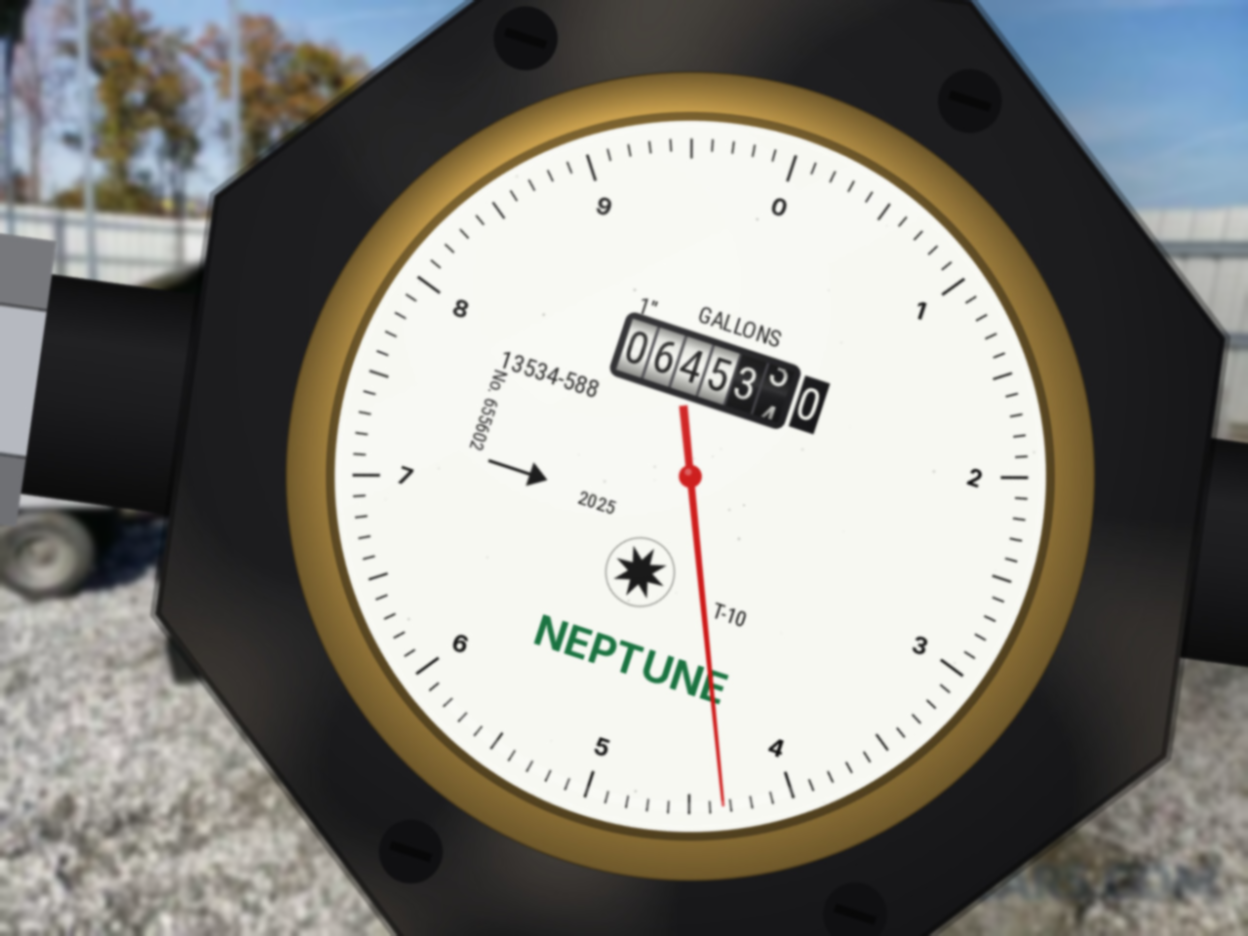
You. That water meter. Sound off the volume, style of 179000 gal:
645334.3 gal
